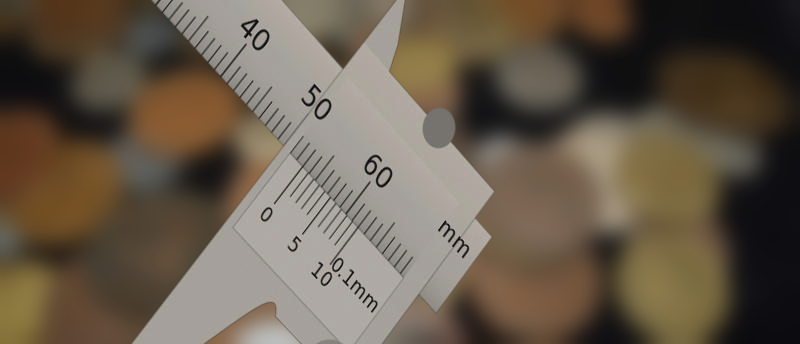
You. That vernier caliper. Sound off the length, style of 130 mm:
53.0 mm
